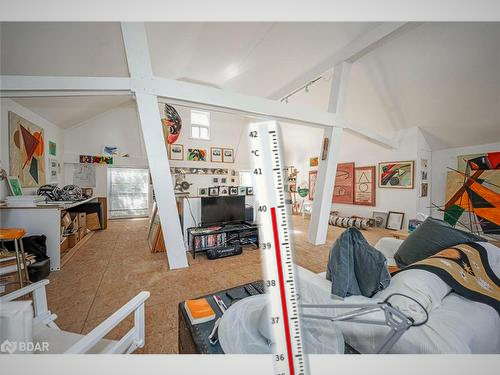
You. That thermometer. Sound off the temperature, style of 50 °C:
40 °C
